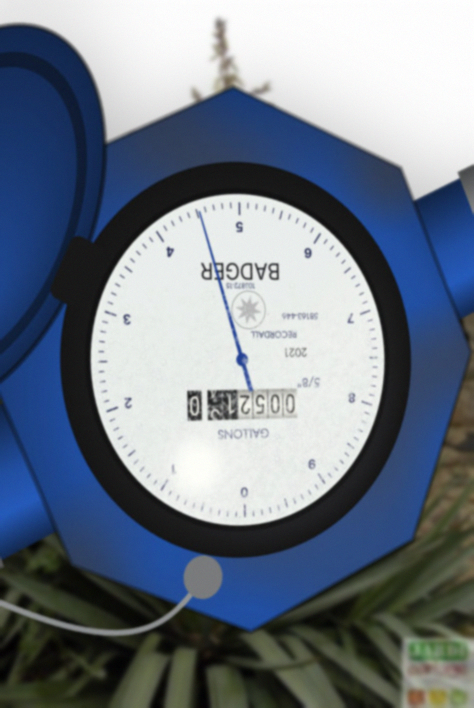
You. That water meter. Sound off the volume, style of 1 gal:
52134.5 gal
